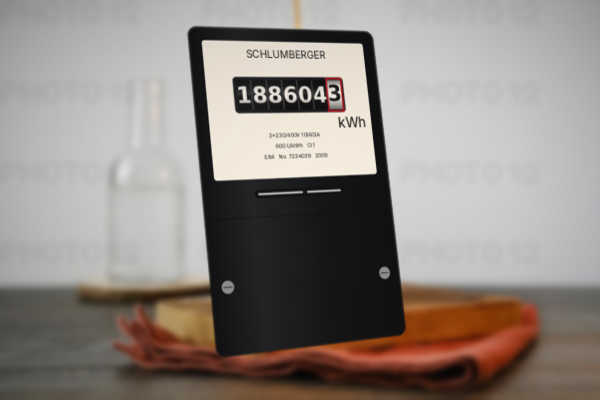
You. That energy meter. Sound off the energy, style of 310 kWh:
188604.3 kWh
